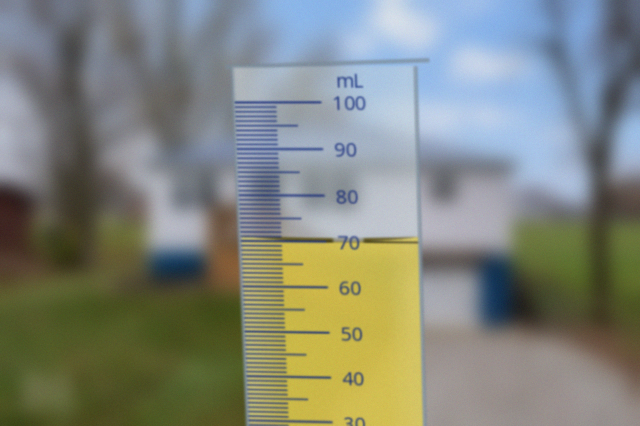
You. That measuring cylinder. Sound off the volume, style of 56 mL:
70 mL
